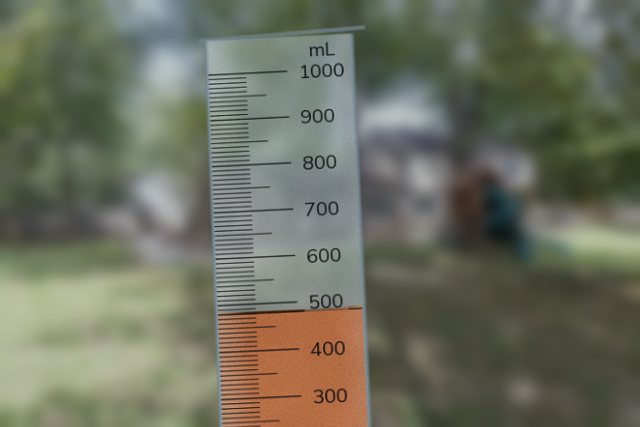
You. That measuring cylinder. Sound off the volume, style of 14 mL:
480 mL
